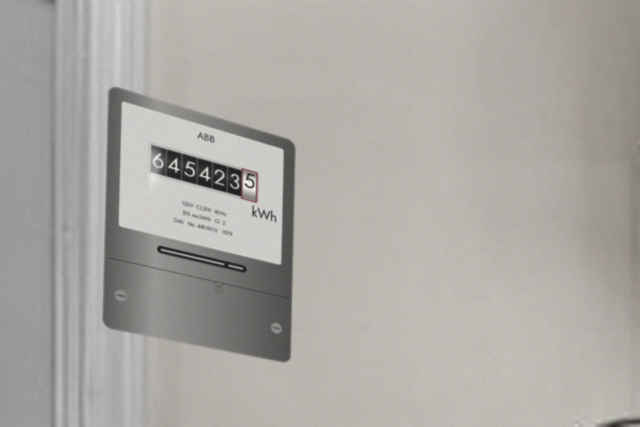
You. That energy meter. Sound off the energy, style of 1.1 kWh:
645423.5 kWh
